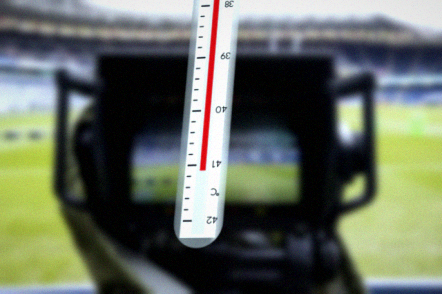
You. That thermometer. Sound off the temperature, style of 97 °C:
41.1 °C
